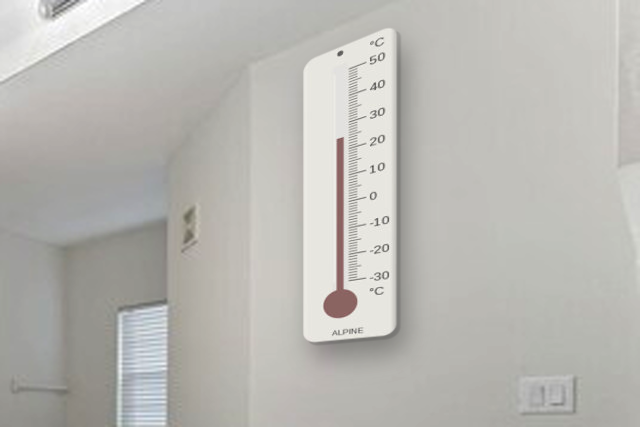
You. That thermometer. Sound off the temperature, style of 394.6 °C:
25 °C
